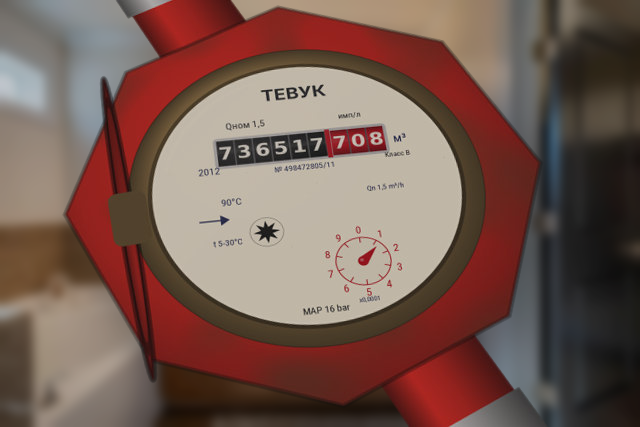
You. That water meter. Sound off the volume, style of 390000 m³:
736517.7081 m³
